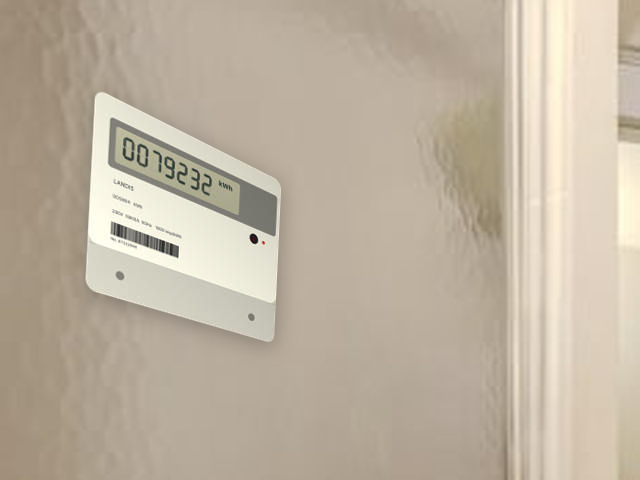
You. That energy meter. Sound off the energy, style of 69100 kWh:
79232 kWh
